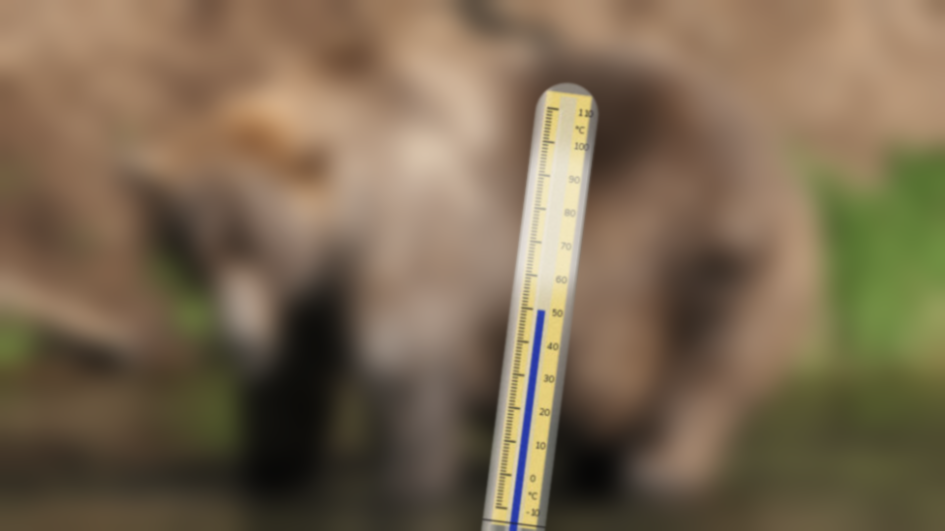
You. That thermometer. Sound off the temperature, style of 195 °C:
50 °C
